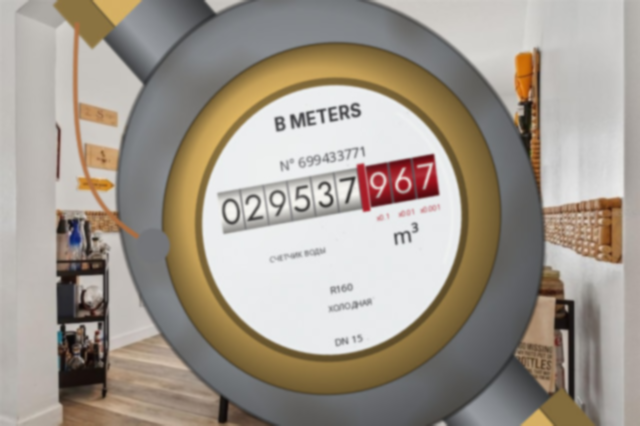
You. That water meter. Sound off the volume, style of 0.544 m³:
29537.967 m³
